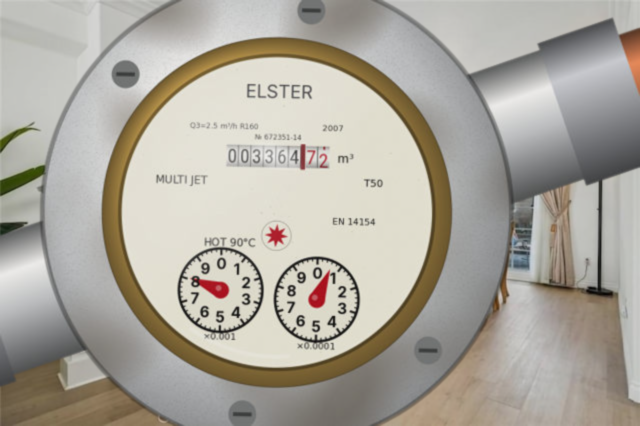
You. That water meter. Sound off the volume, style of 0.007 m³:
3364.7180 m³
